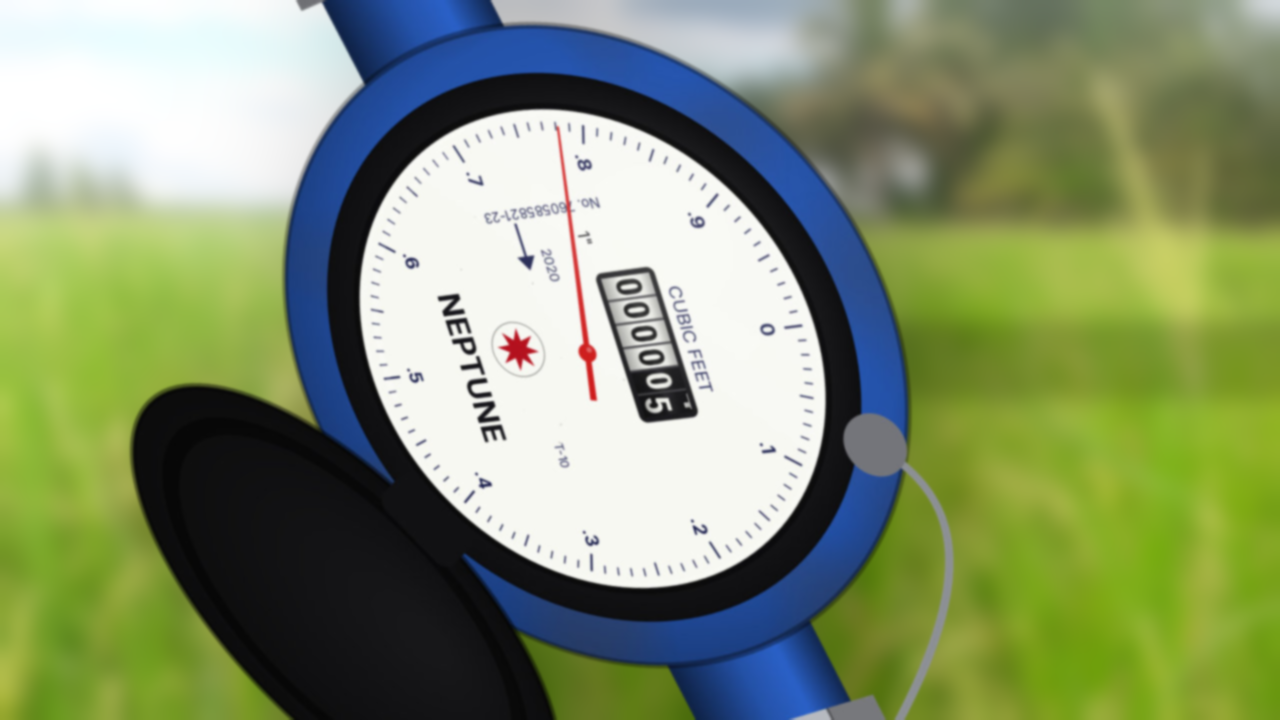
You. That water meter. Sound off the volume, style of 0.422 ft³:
4.78 ft³
